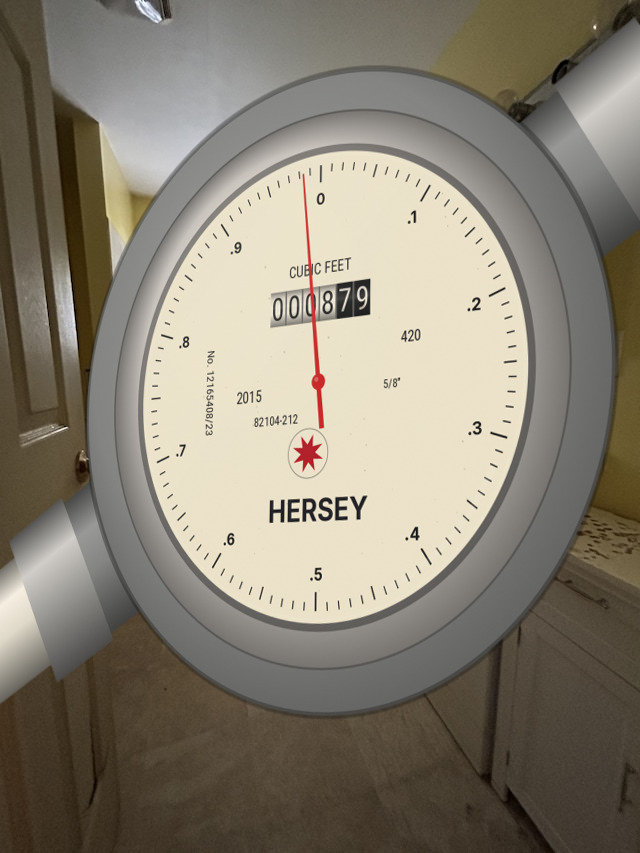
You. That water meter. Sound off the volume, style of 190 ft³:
878.98 ft³
